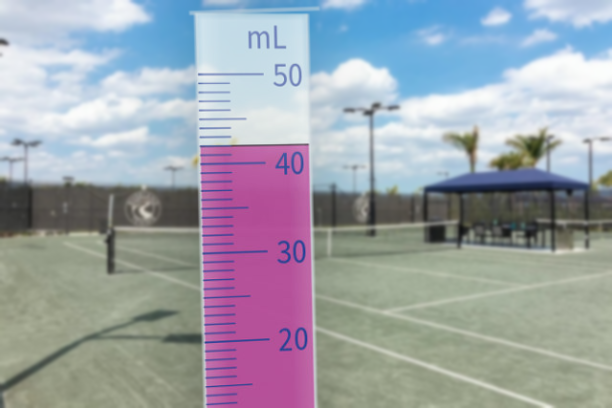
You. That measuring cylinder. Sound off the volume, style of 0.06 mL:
42 mL
